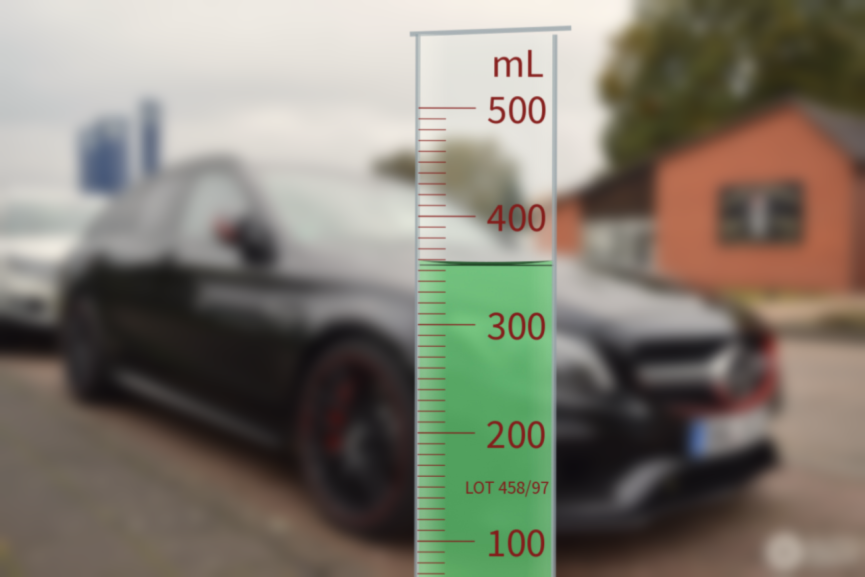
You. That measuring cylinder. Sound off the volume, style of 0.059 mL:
355 mL
